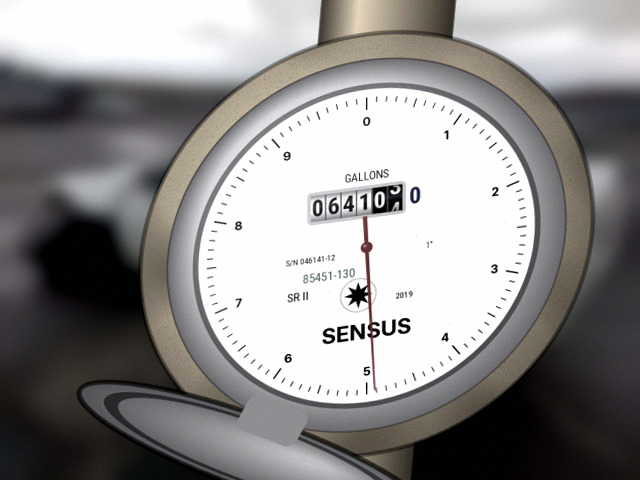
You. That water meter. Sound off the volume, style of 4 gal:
641034.9 gal
